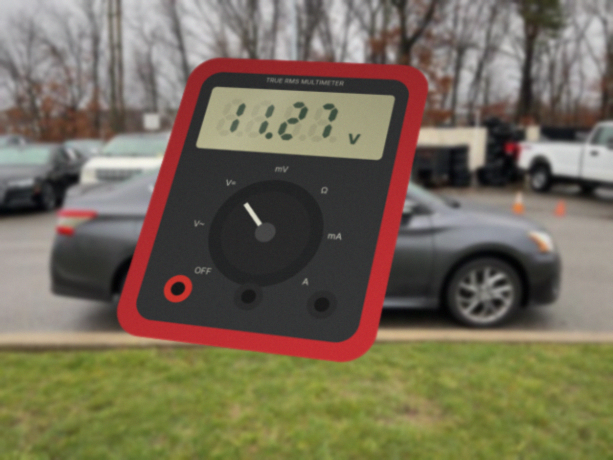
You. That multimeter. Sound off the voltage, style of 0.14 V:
11.27 V
